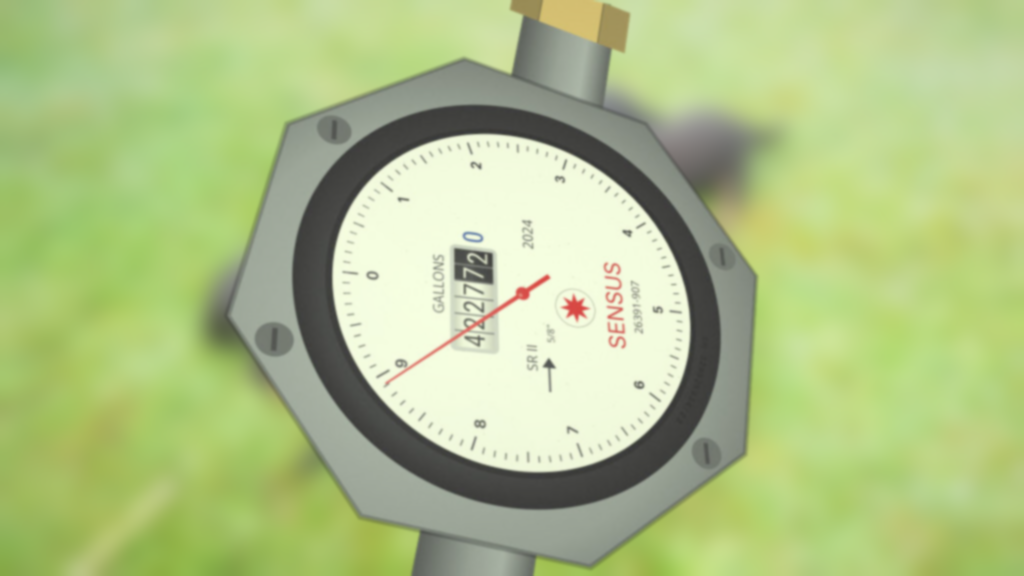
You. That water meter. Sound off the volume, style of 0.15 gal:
4227718.9 gal
